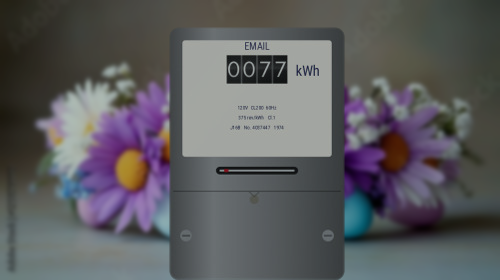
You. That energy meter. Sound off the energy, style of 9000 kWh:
77 kWh
